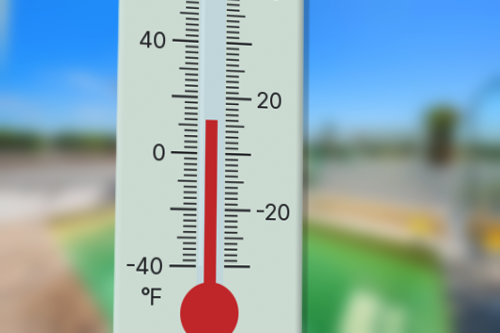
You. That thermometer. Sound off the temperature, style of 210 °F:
12 °F
